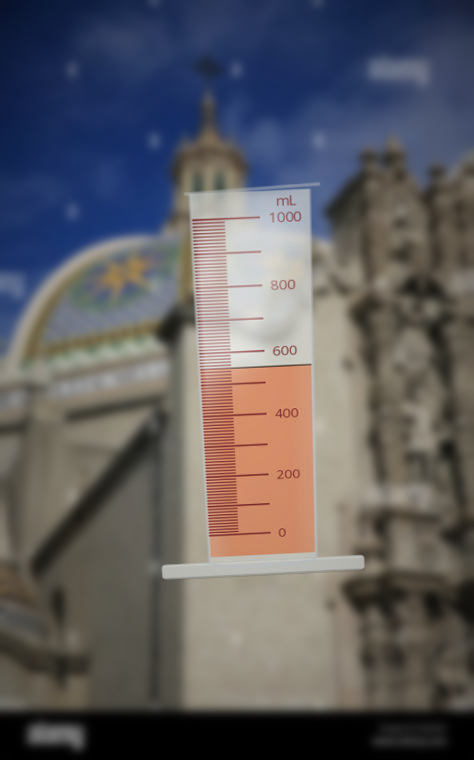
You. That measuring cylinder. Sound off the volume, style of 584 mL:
550 mL
